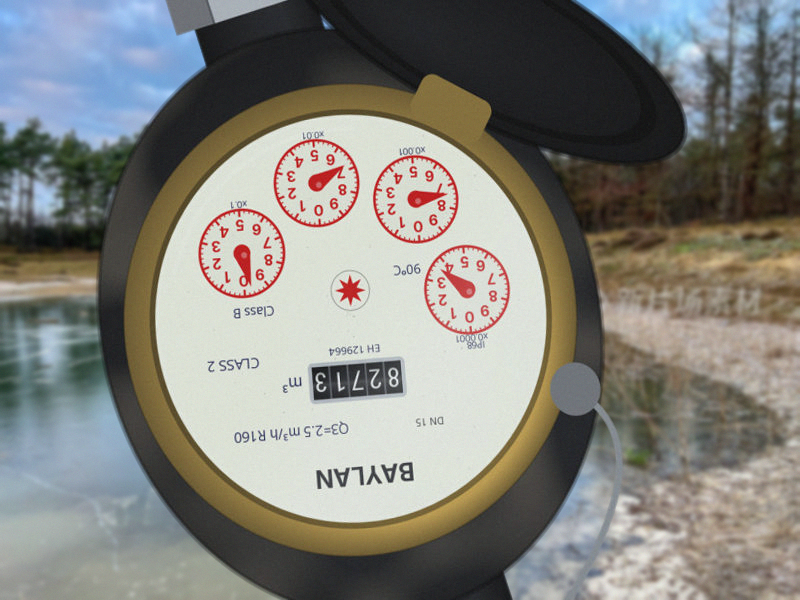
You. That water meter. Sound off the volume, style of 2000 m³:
82712.9673 m³
